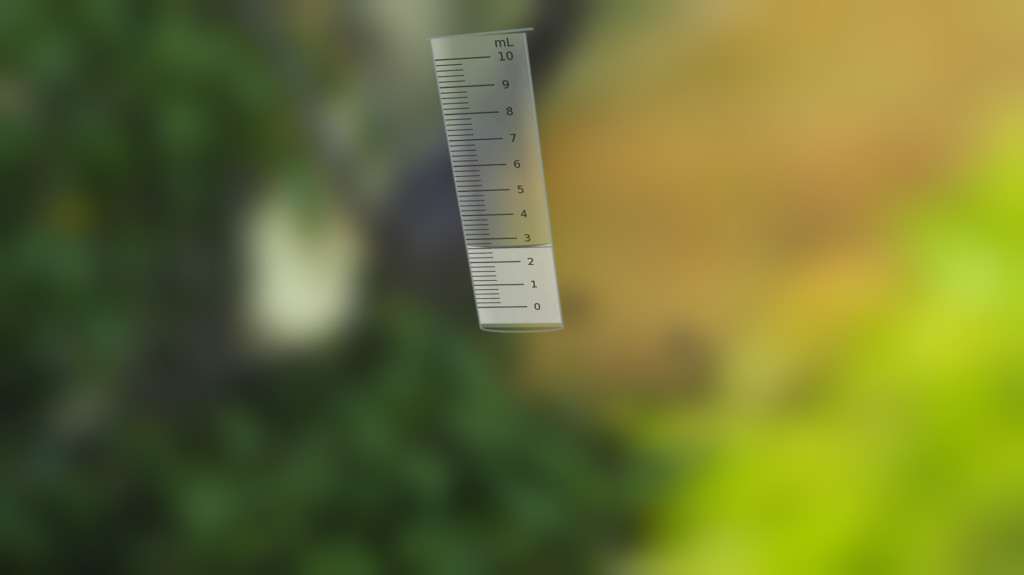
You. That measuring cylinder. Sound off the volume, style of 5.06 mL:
2.6 mL
